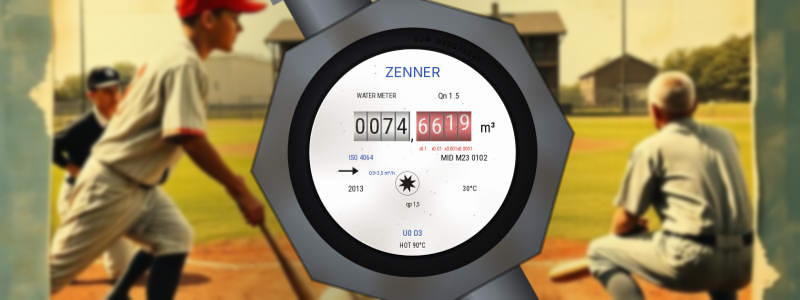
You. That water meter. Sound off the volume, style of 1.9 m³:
74.6619 m³
